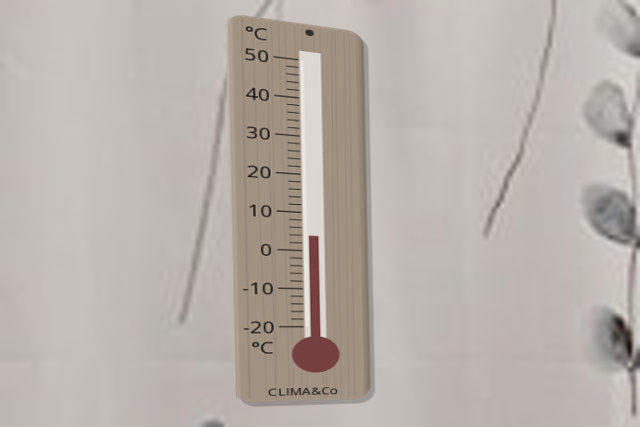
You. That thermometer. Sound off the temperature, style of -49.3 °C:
4 °C
